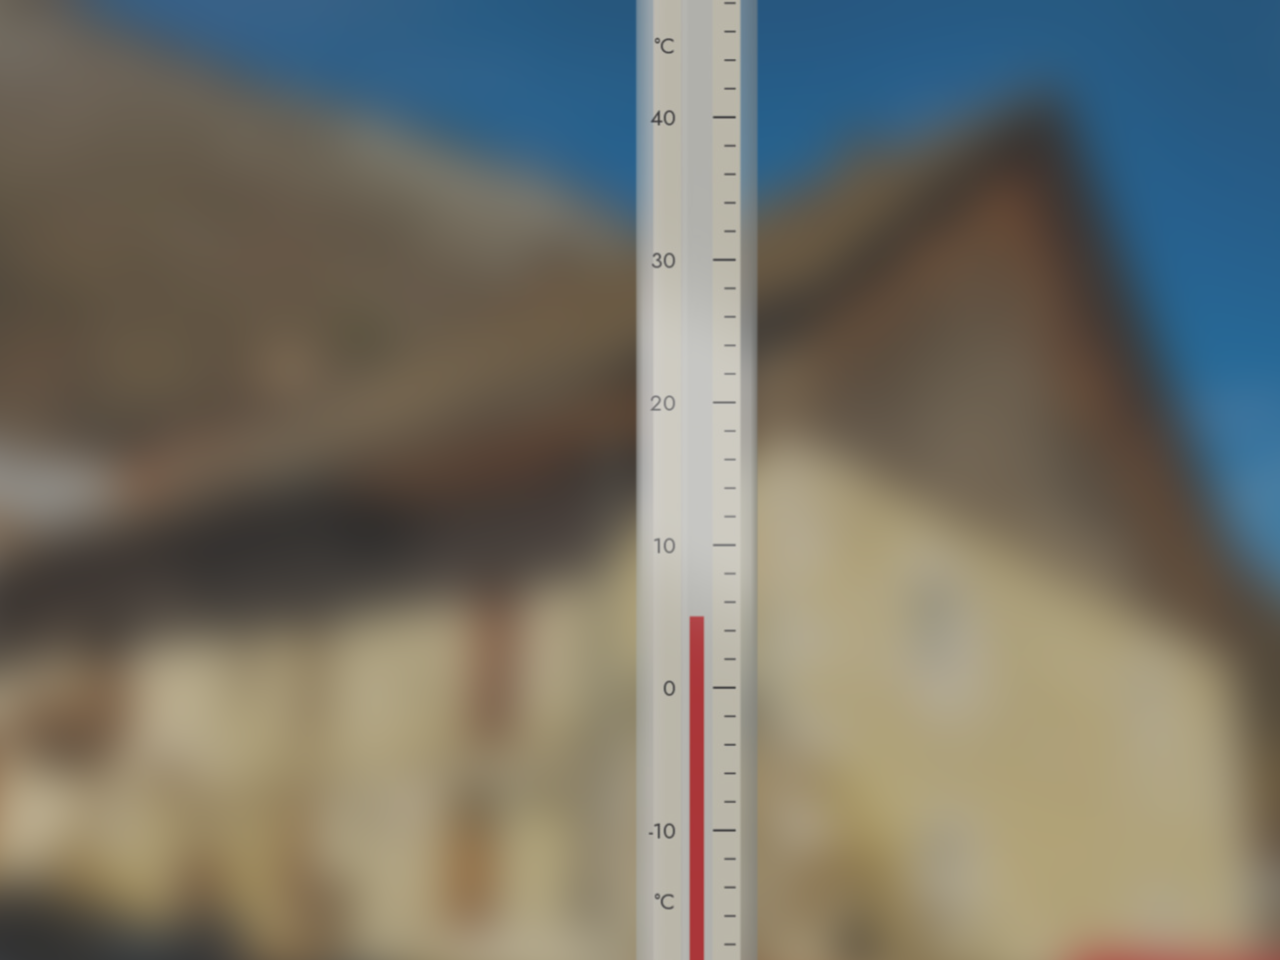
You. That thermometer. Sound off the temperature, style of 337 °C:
5 °C
